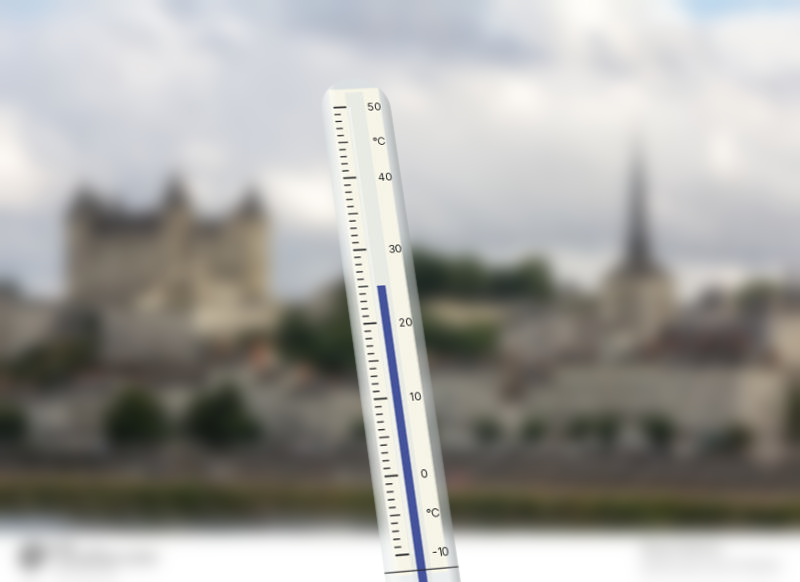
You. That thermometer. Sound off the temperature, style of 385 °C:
25 °C
